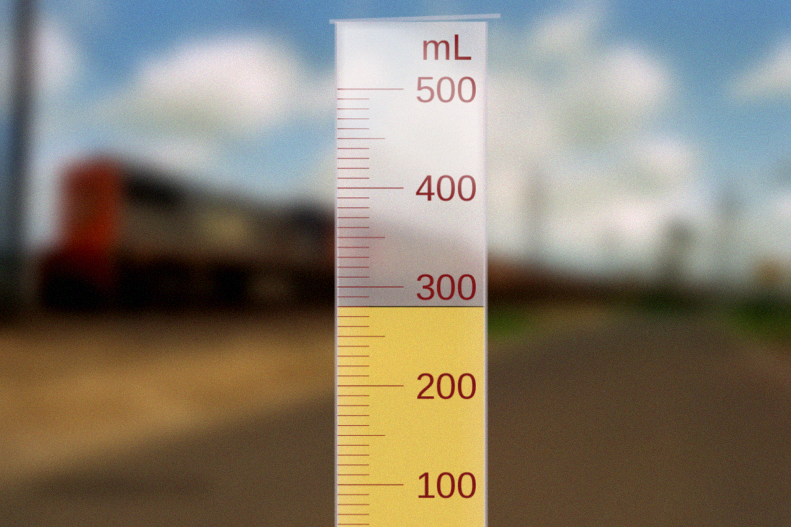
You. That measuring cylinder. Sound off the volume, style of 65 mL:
280 mL
